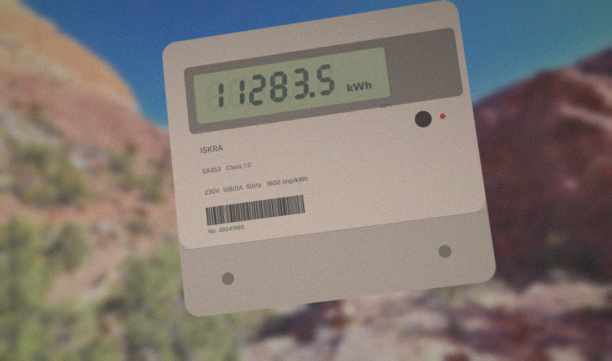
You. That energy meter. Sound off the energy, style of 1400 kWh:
11283.5 kWh
